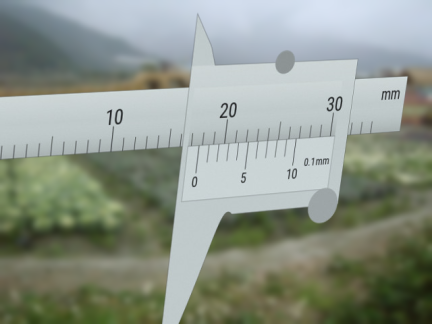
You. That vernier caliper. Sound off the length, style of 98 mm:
17.7 mm
